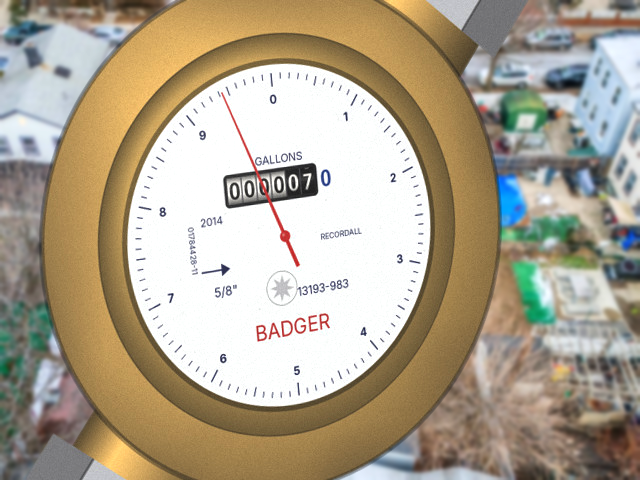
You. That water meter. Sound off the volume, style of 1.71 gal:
69.4 gal
